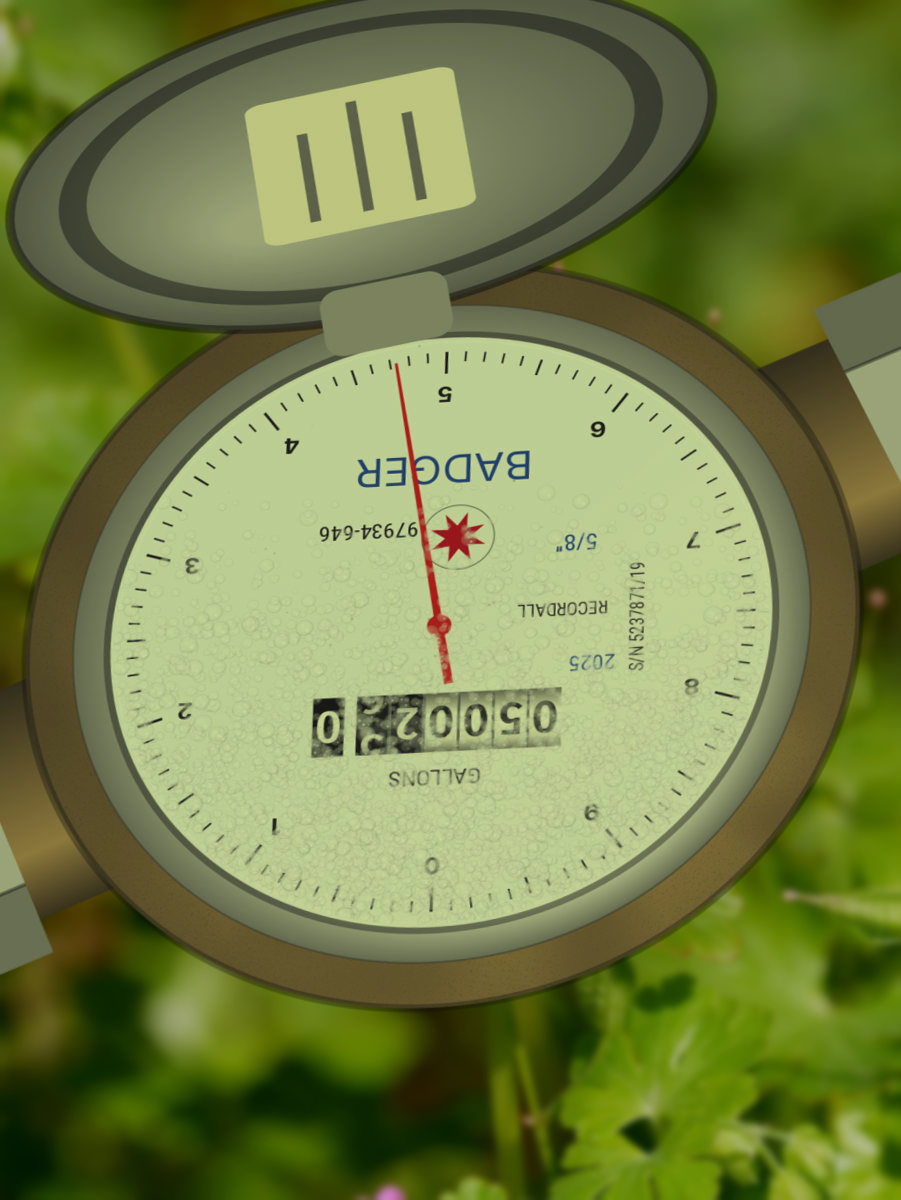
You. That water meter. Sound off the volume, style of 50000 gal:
500254.7 gal
